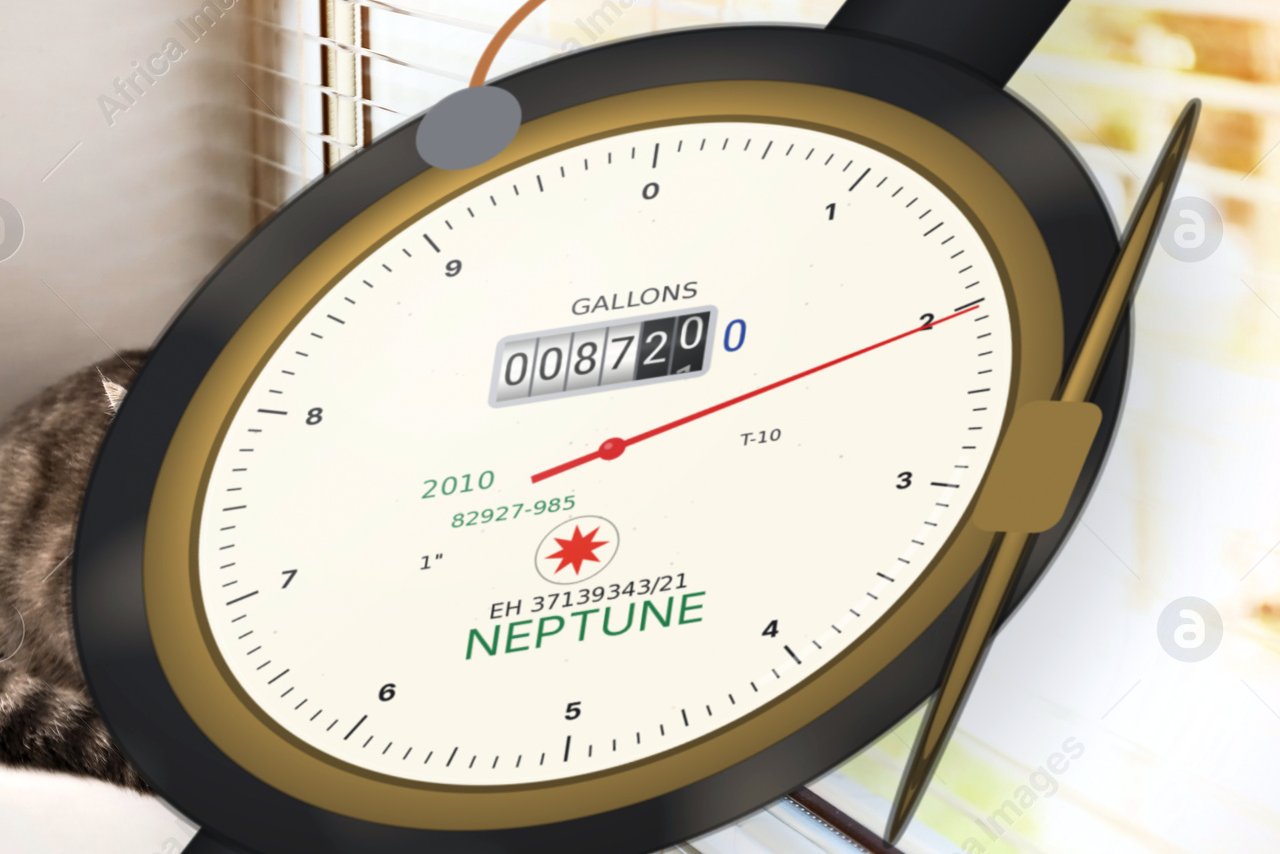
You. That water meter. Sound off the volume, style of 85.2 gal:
87202.0 gal
